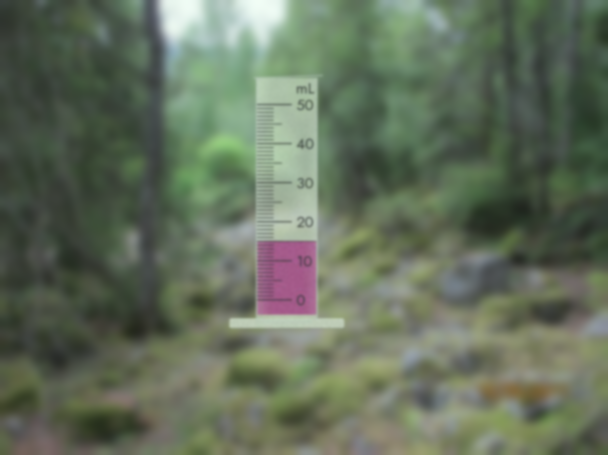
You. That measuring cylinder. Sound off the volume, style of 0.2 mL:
15 mL
